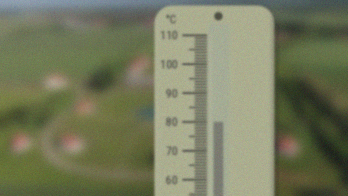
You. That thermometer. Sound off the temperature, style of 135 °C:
80 °C
